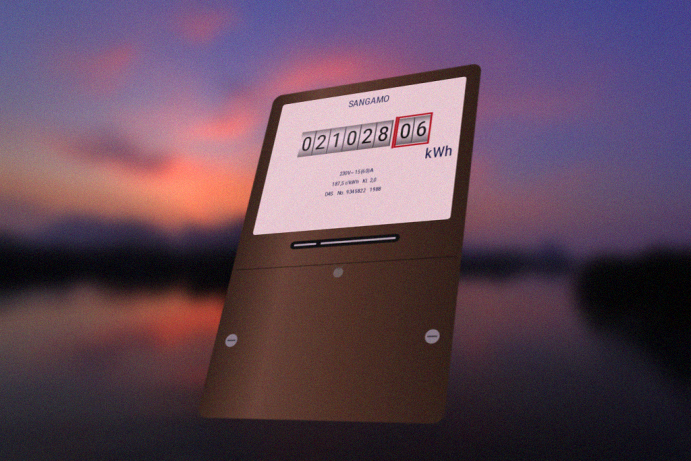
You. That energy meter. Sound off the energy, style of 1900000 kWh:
21028.06 kWh
